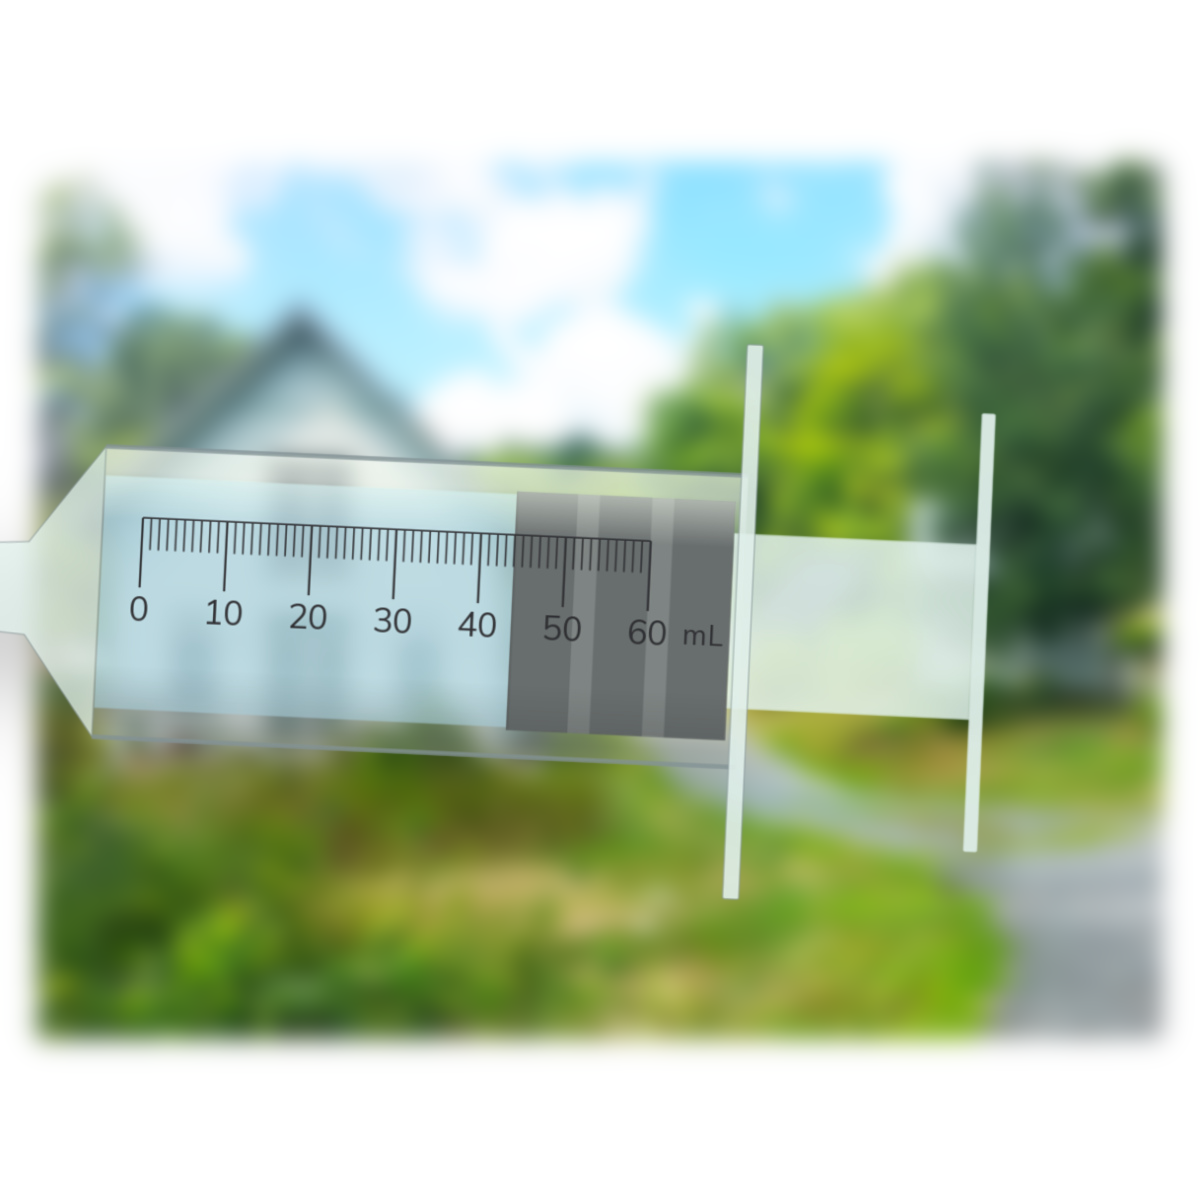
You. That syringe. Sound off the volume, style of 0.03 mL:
44 mL
